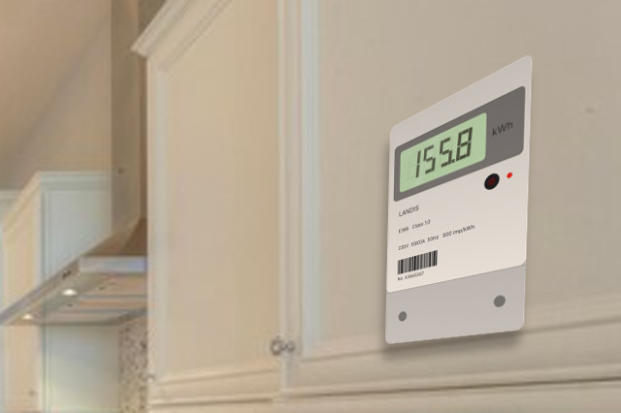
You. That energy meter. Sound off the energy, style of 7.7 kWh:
155.8 kWh
